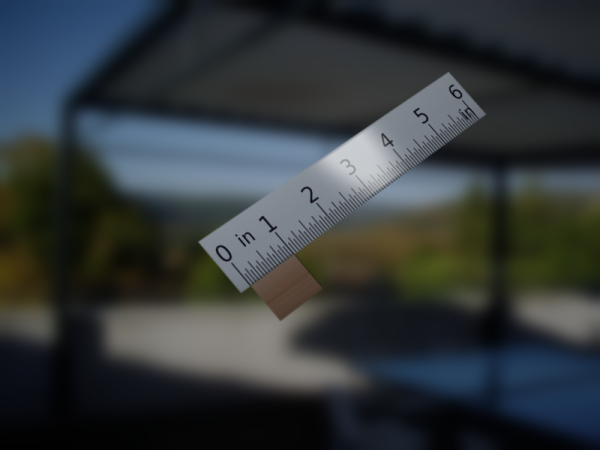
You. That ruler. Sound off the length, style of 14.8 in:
1 in
